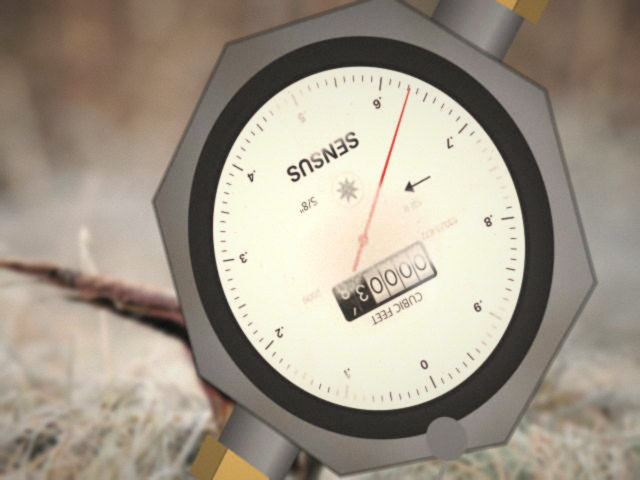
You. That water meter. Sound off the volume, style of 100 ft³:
37.63 ft³
